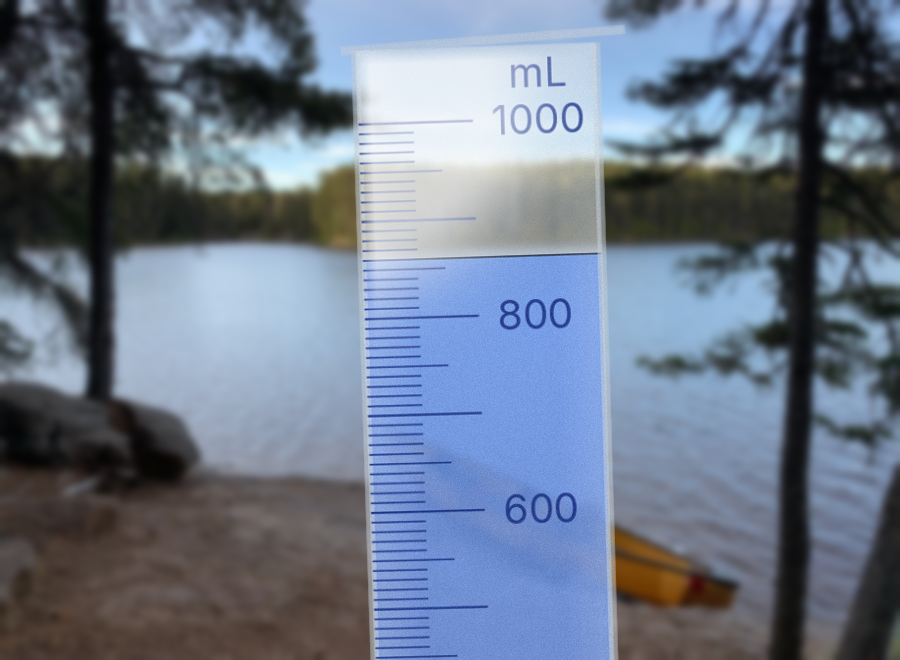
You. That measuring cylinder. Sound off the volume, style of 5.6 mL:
860 mL
